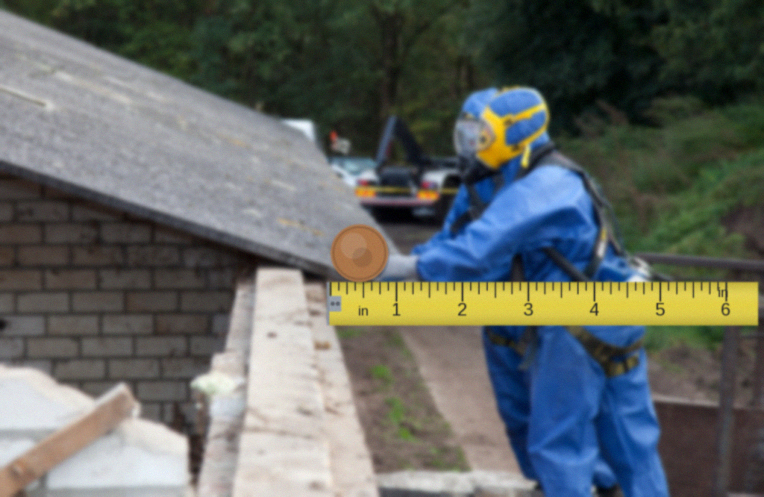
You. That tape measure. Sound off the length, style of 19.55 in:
0.875 in
